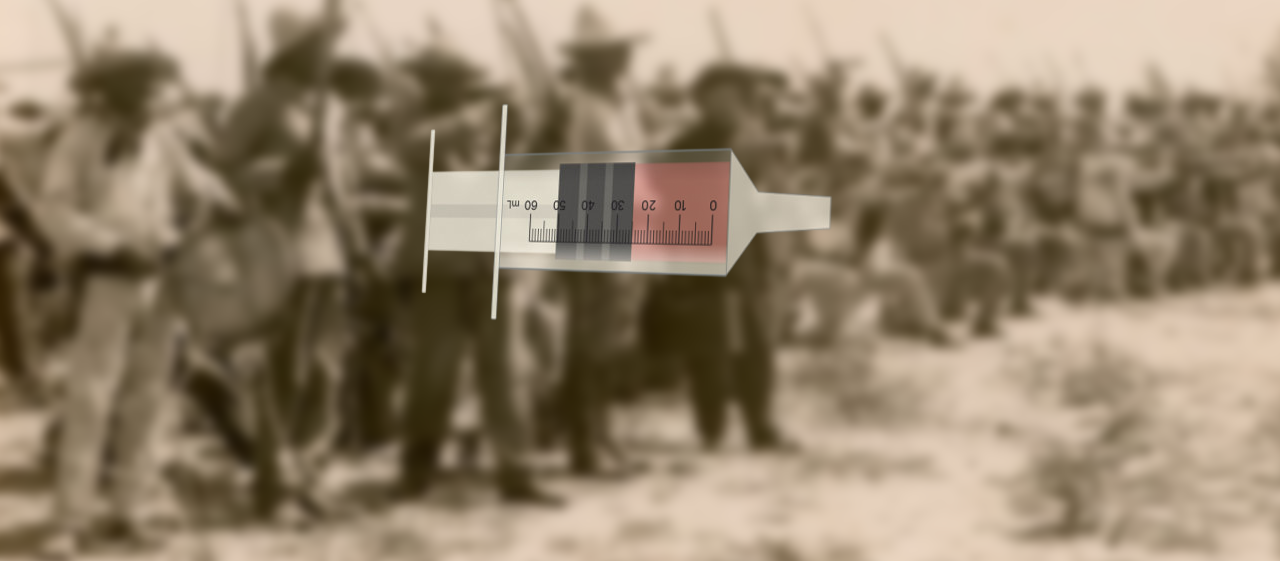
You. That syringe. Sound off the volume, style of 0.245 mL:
25 mL
